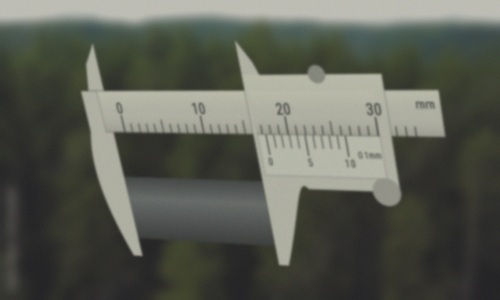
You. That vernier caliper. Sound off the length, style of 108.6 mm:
17.4 mm
